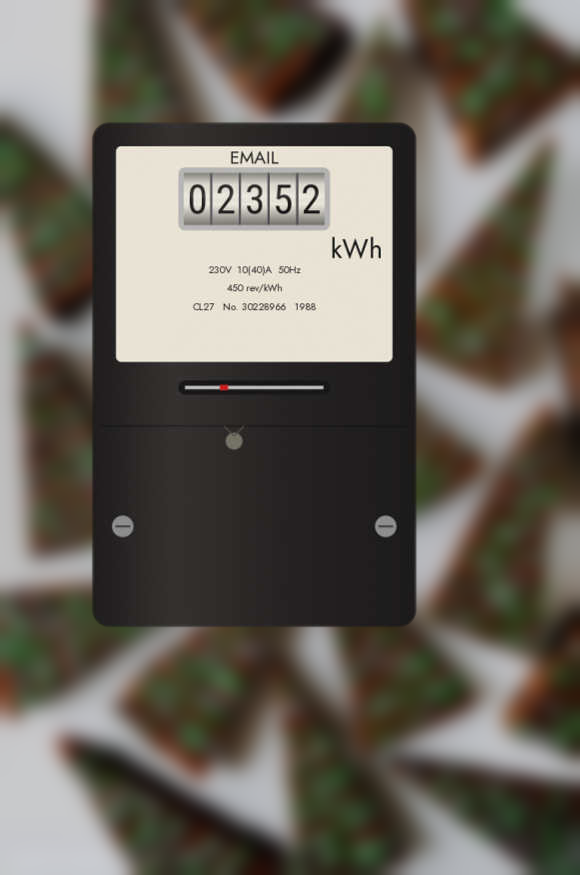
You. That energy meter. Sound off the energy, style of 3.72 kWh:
2352 kWh
